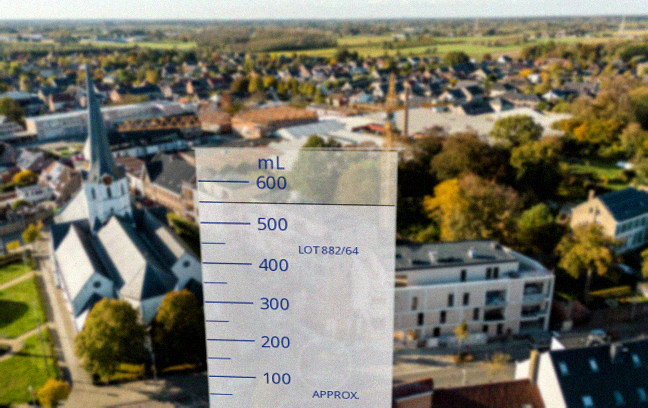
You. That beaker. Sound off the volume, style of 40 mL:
550 mL
